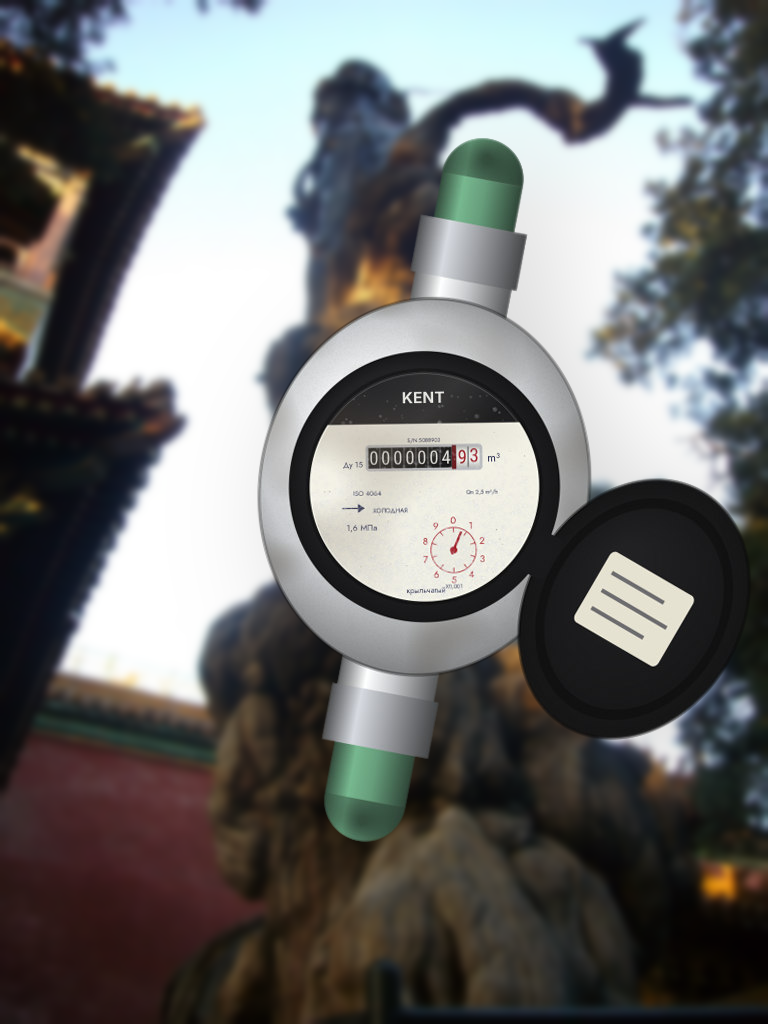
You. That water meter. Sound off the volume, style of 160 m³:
4.930 m³
